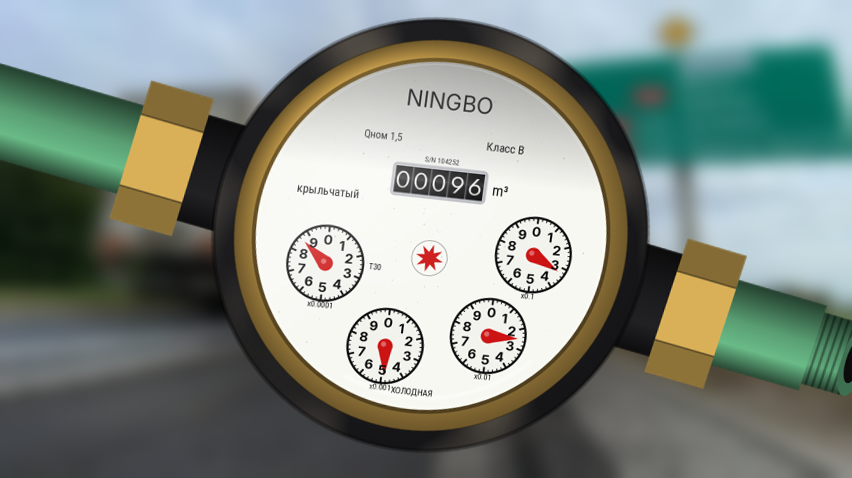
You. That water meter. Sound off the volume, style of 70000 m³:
96.3248 m³
